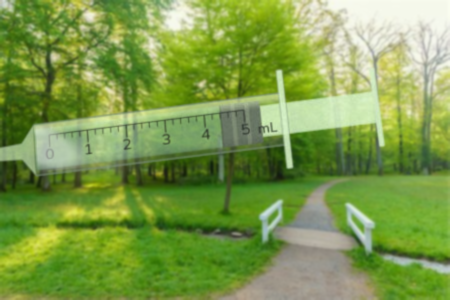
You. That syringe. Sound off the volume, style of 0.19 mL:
4.4 mL
